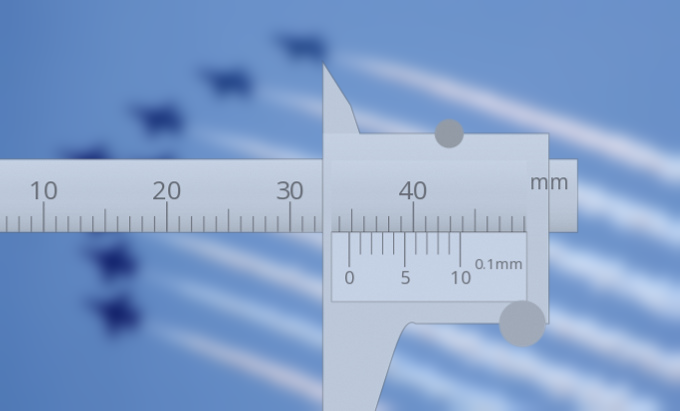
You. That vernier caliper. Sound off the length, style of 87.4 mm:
34.8 mm
